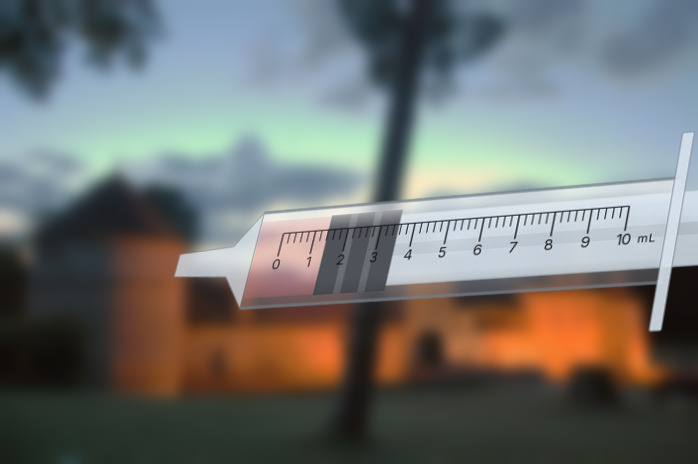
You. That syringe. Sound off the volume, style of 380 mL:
1.4 mL
